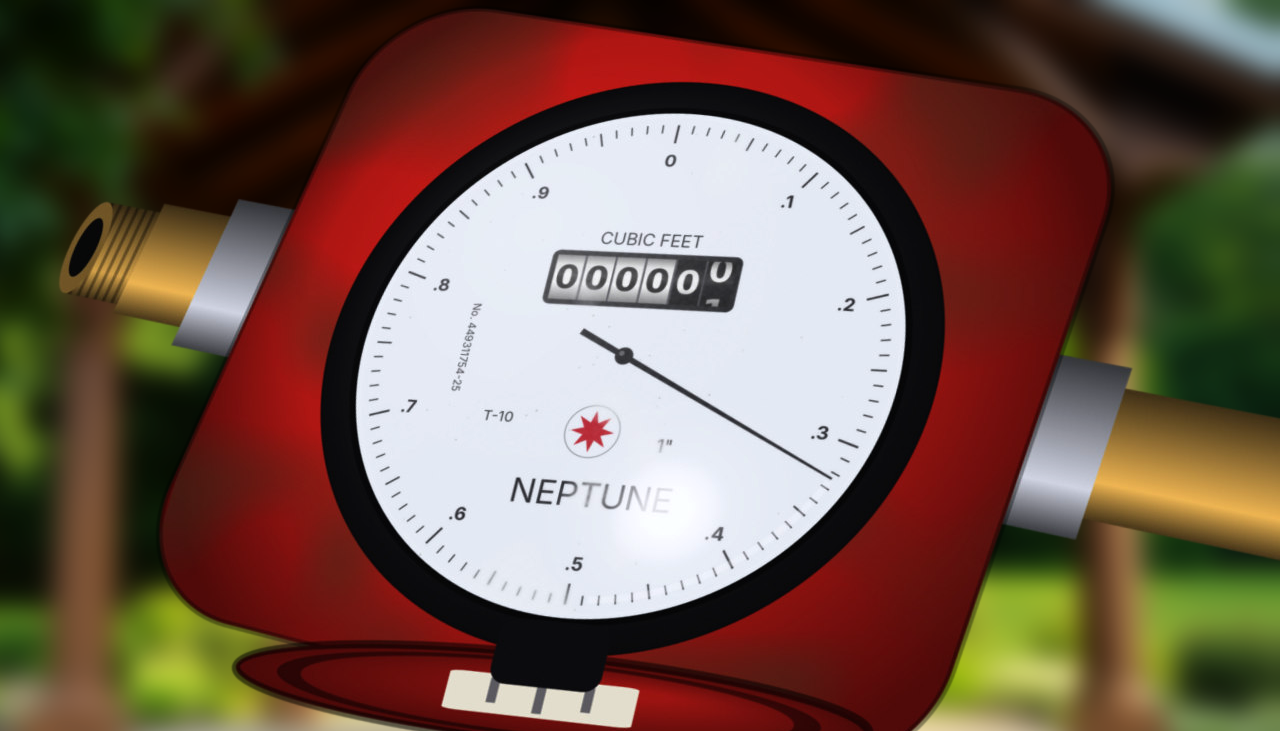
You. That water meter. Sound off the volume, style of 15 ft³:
0.32 ft³
